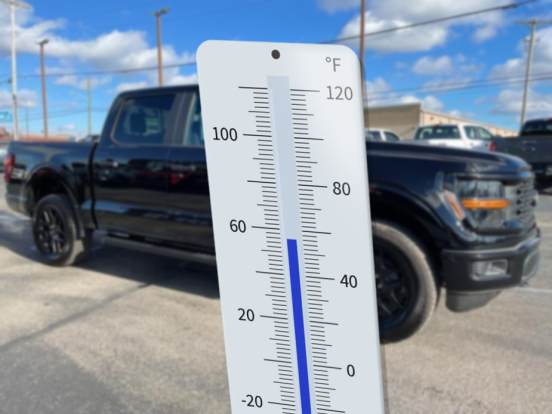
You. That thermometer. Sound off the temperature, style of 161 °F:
56 °F
